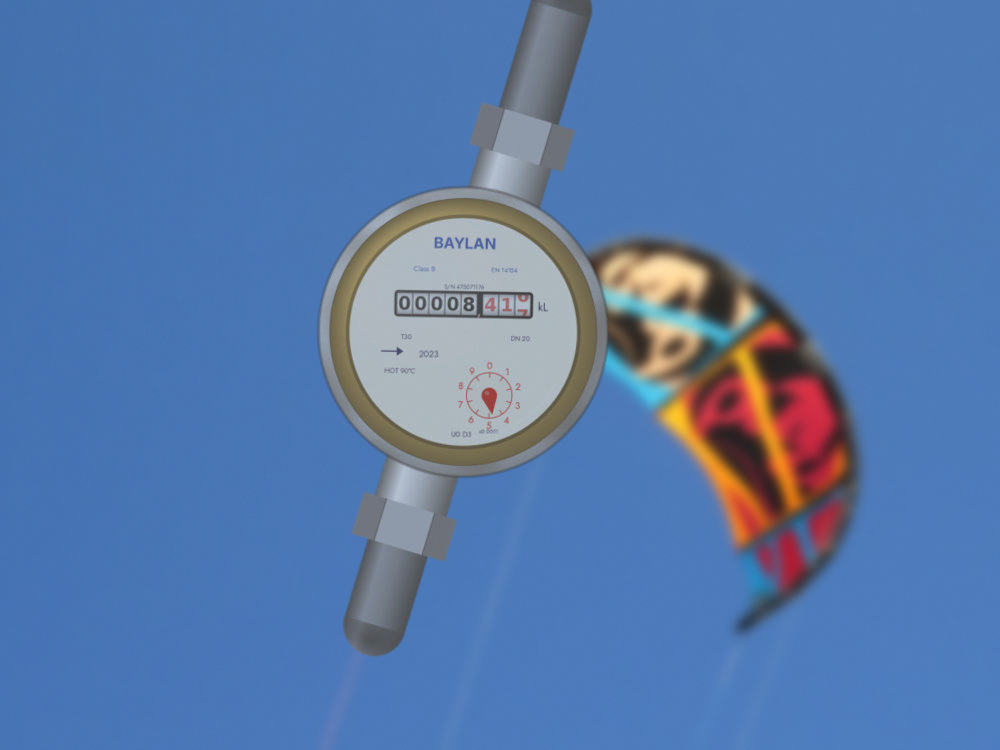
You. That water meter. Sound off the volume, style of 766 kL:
8.4164 kL
